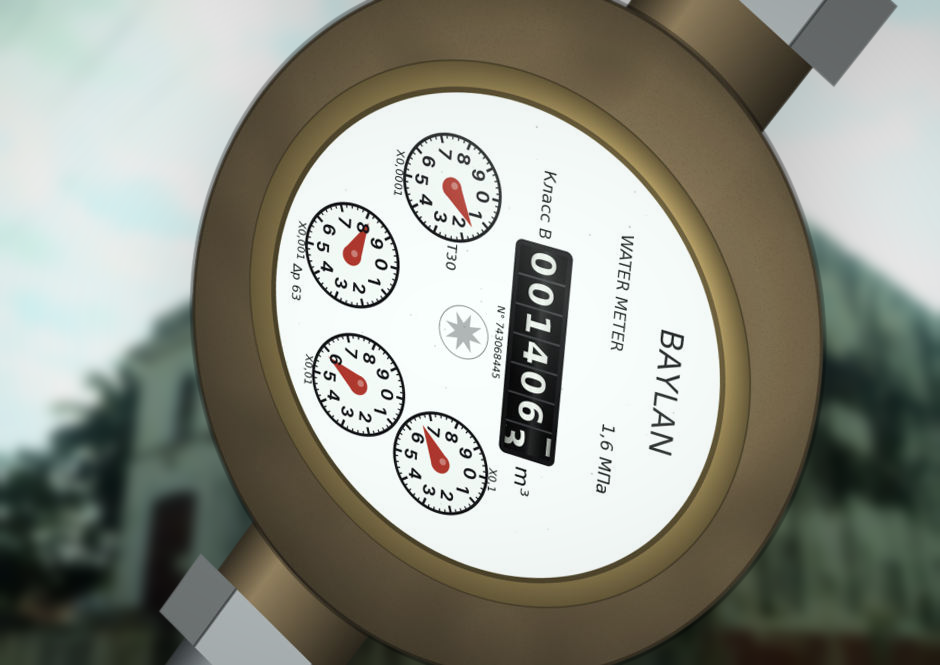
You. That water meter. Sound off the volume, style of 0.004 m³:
14062.6581 m³
